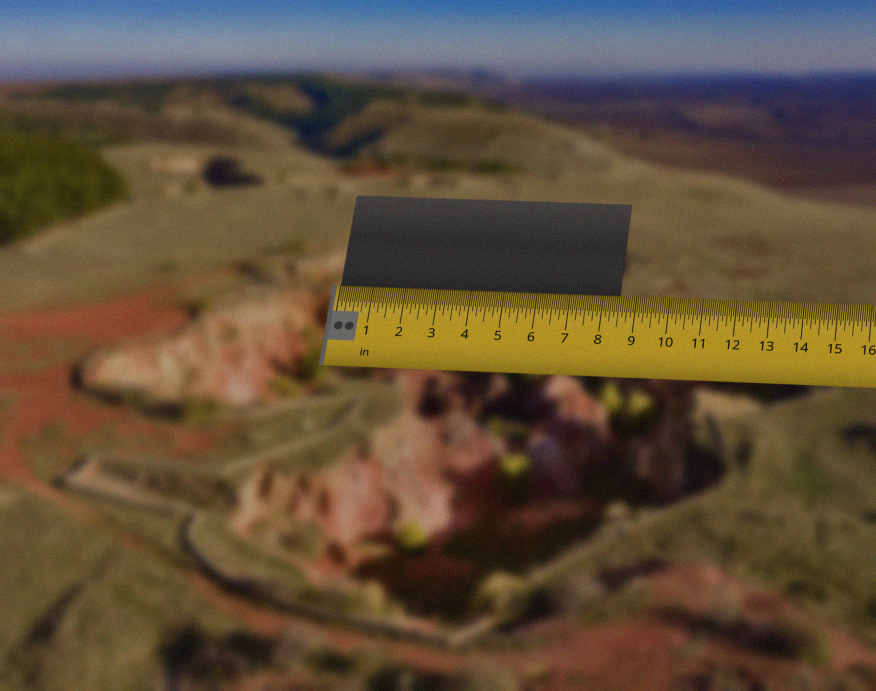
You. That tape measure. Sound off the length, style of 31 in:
8.5 in
